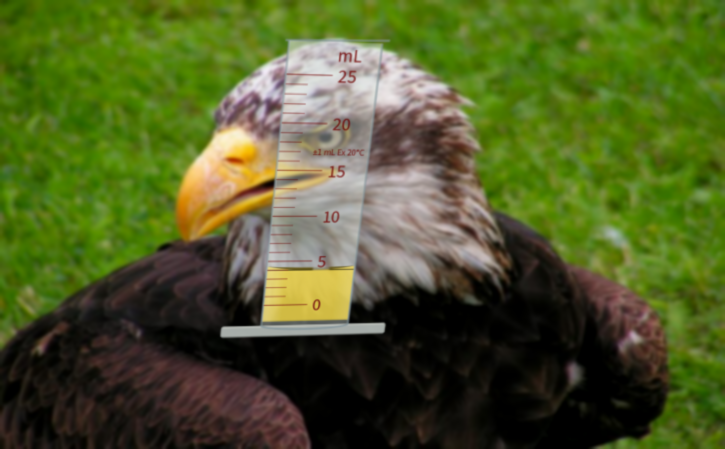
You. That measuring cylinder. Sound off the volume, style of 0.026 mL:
4 mL
